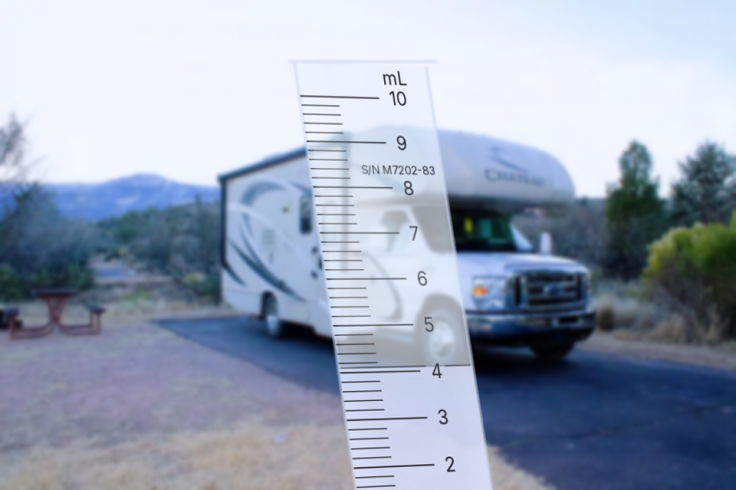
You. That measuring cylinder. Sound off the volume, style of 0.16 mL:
4.1 mL
